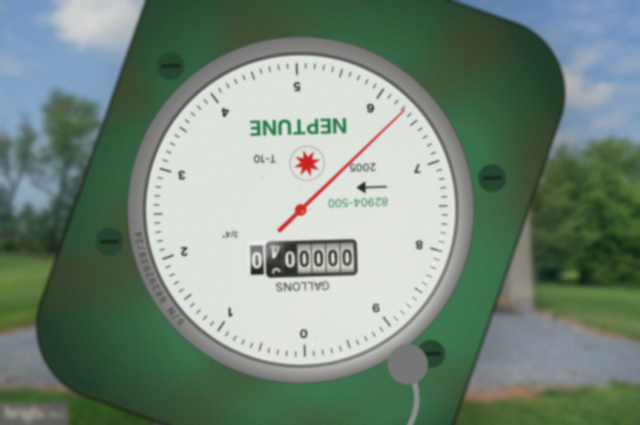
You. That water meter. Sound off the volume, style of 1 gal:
36.3 gal
